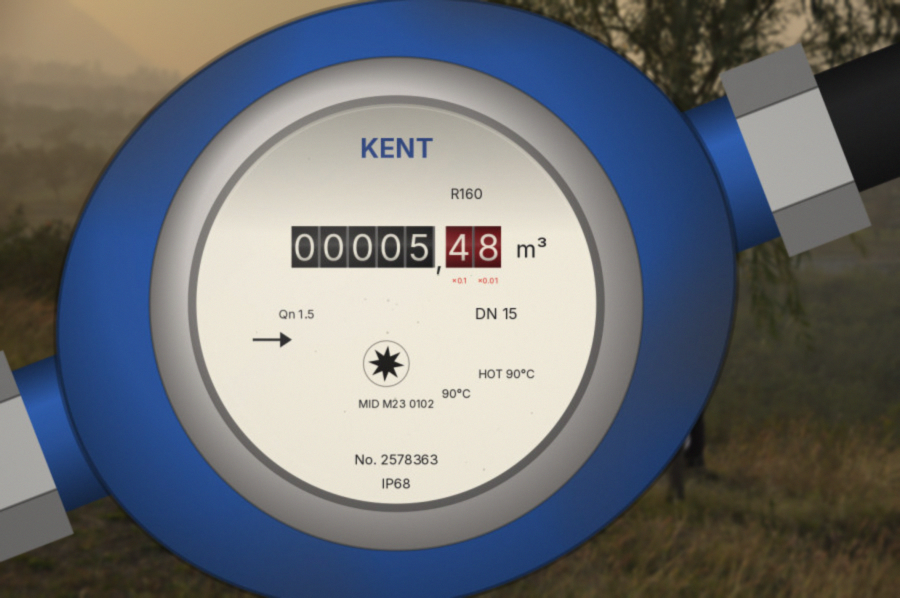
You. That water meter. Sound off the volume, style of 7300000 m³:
5.48 m³
